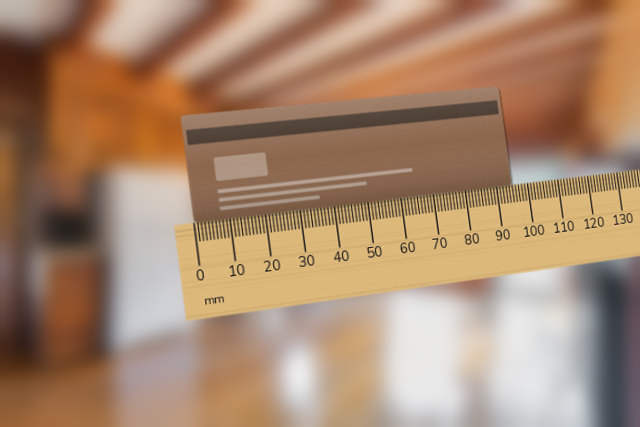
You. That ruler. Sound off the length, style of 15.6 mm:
95 mm
